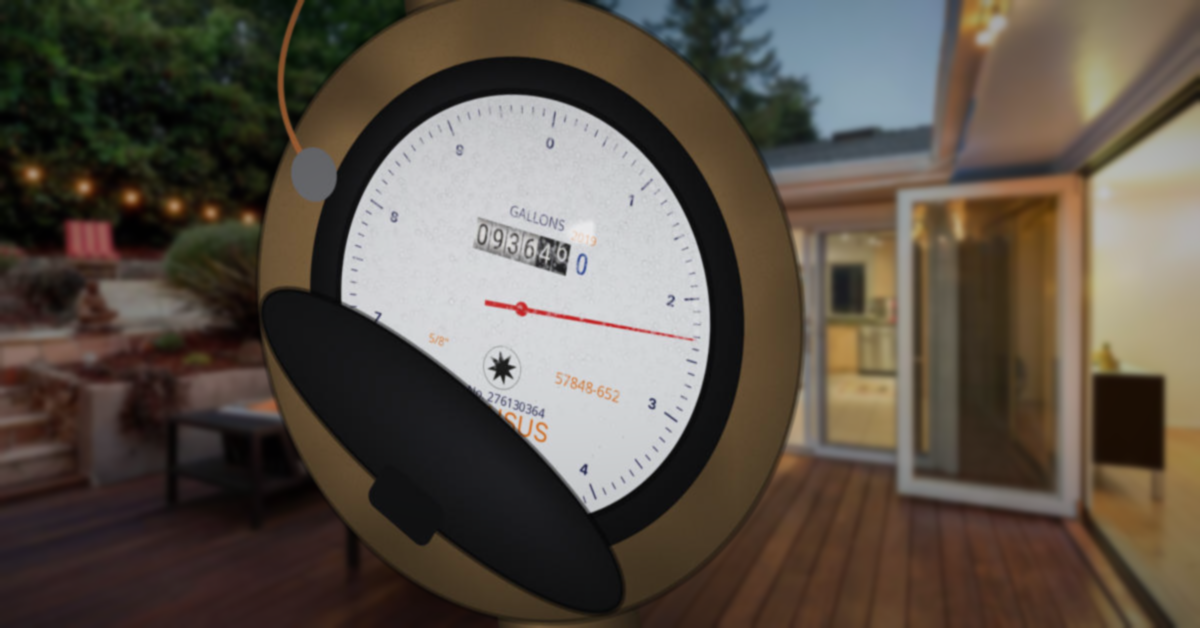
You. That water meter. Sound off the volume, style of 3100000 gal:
936462.3 gal
